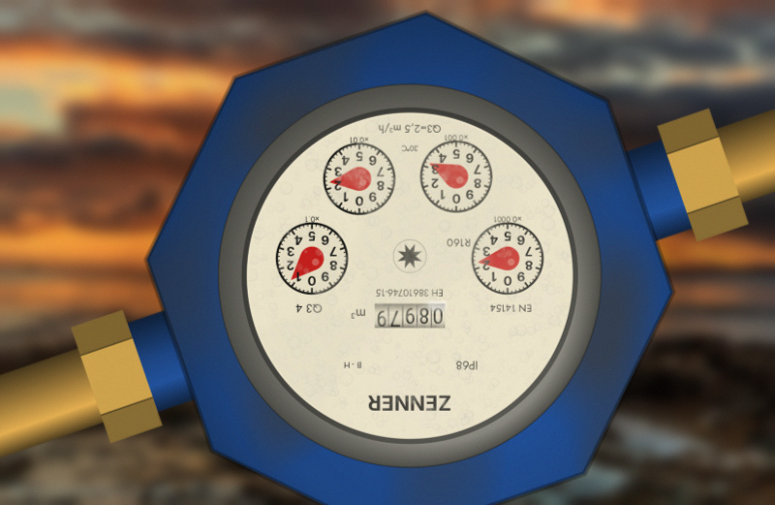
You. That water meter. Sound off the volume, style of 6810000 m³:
8979.1232 m³
